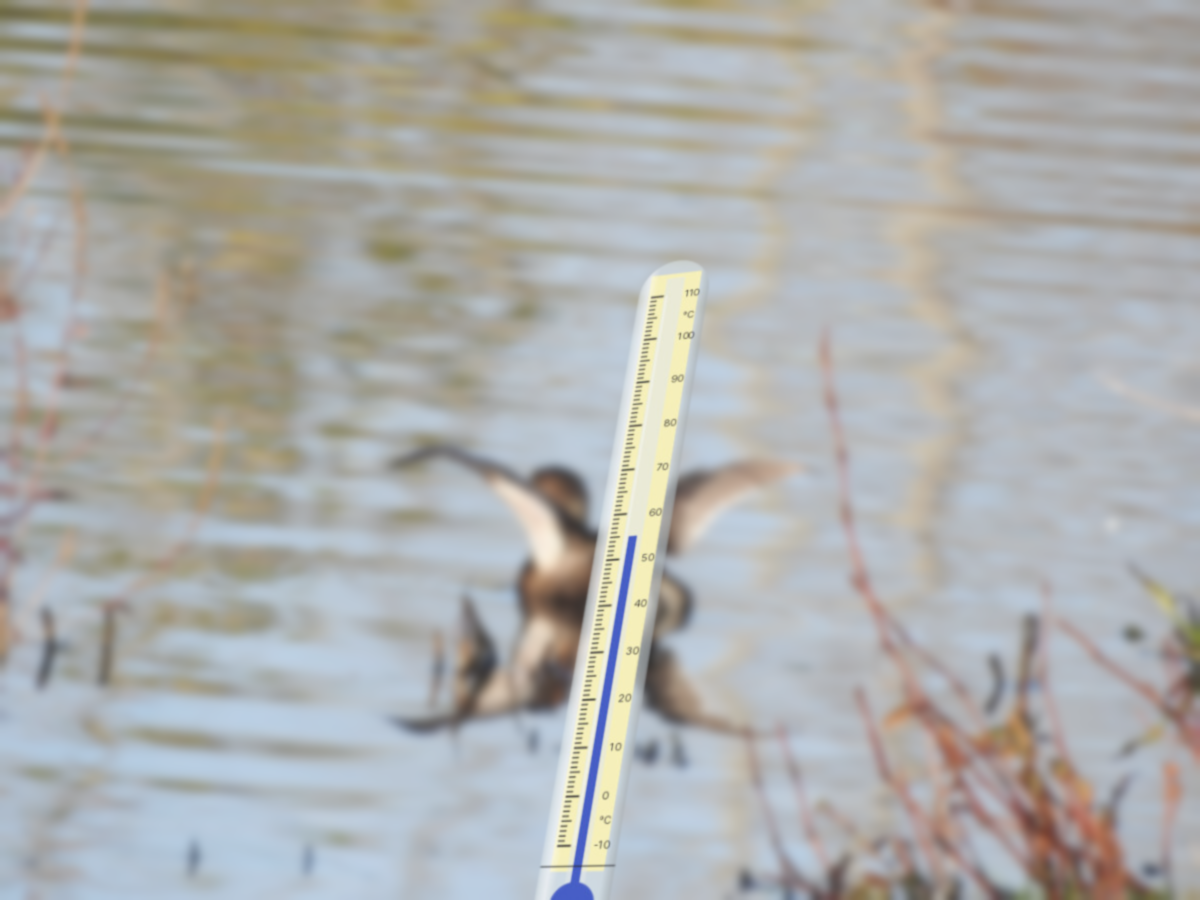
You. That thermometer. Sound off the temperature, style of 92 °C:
55 °C
